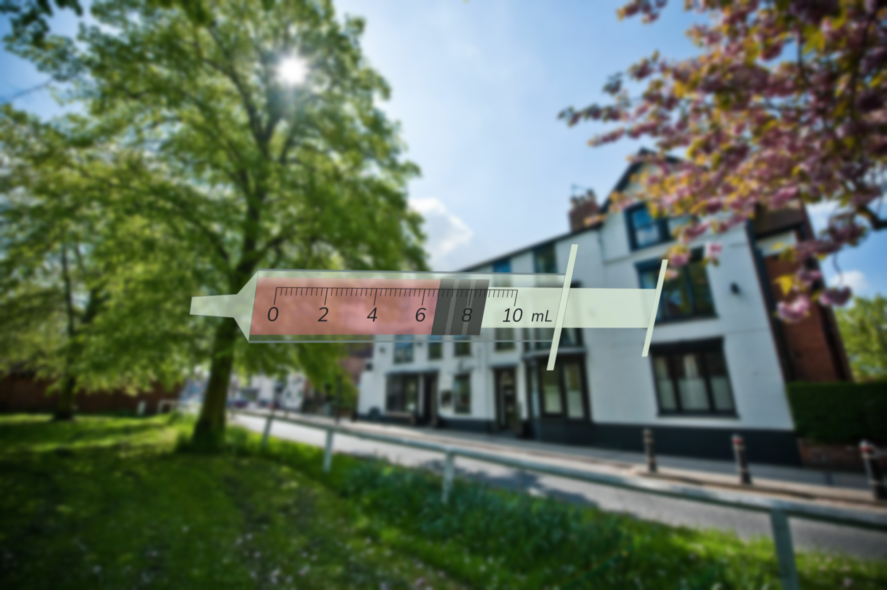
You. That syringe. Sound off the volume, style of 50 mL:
6.6 mL
